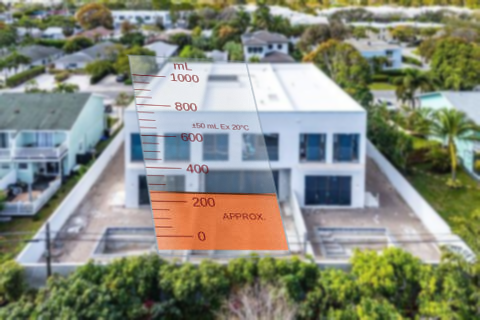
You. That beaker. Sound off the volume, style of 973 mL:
250 mL
